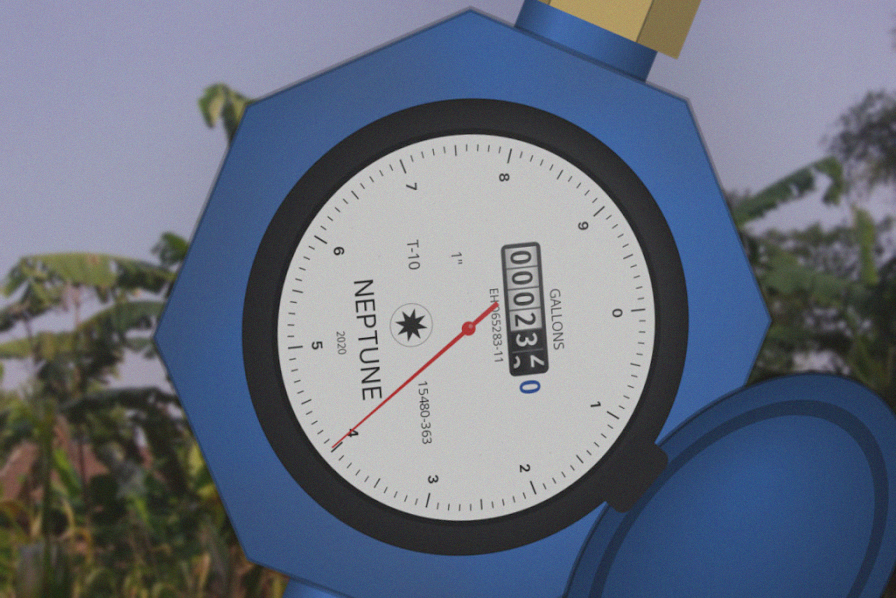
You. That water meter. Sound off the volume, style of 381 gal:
2324.0 gal
